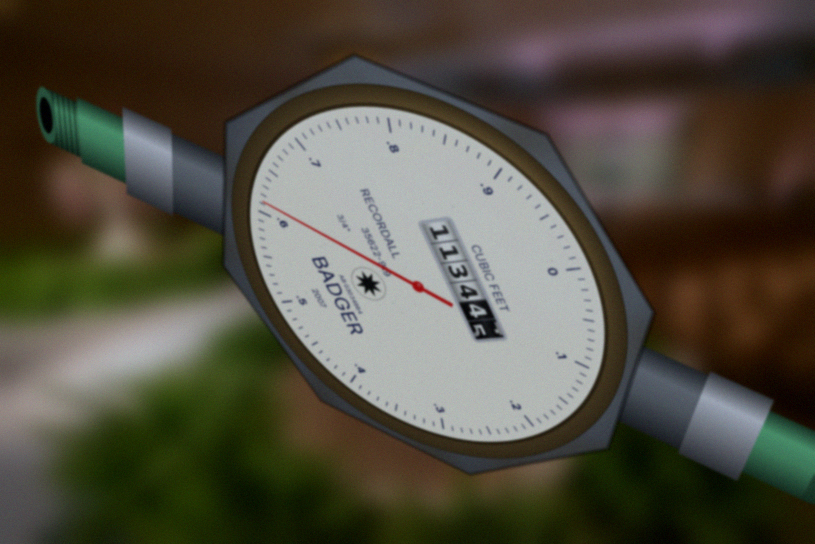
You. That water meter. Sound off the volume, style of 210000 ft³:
113444.61 ft³
